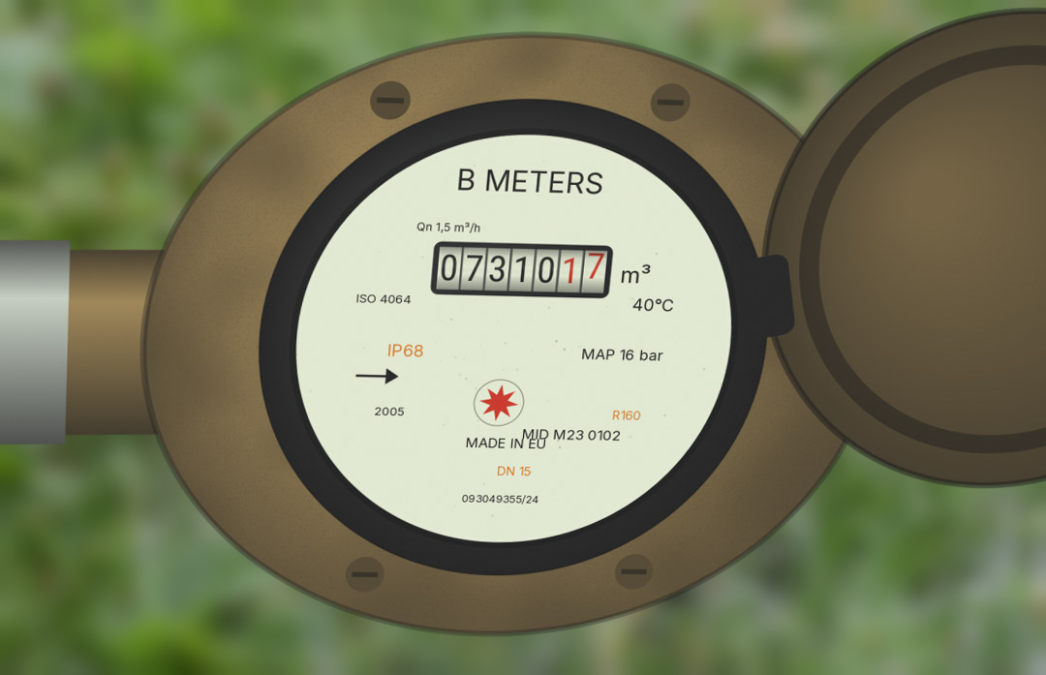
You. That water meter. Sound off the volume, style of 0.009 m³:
7310.17 m³
